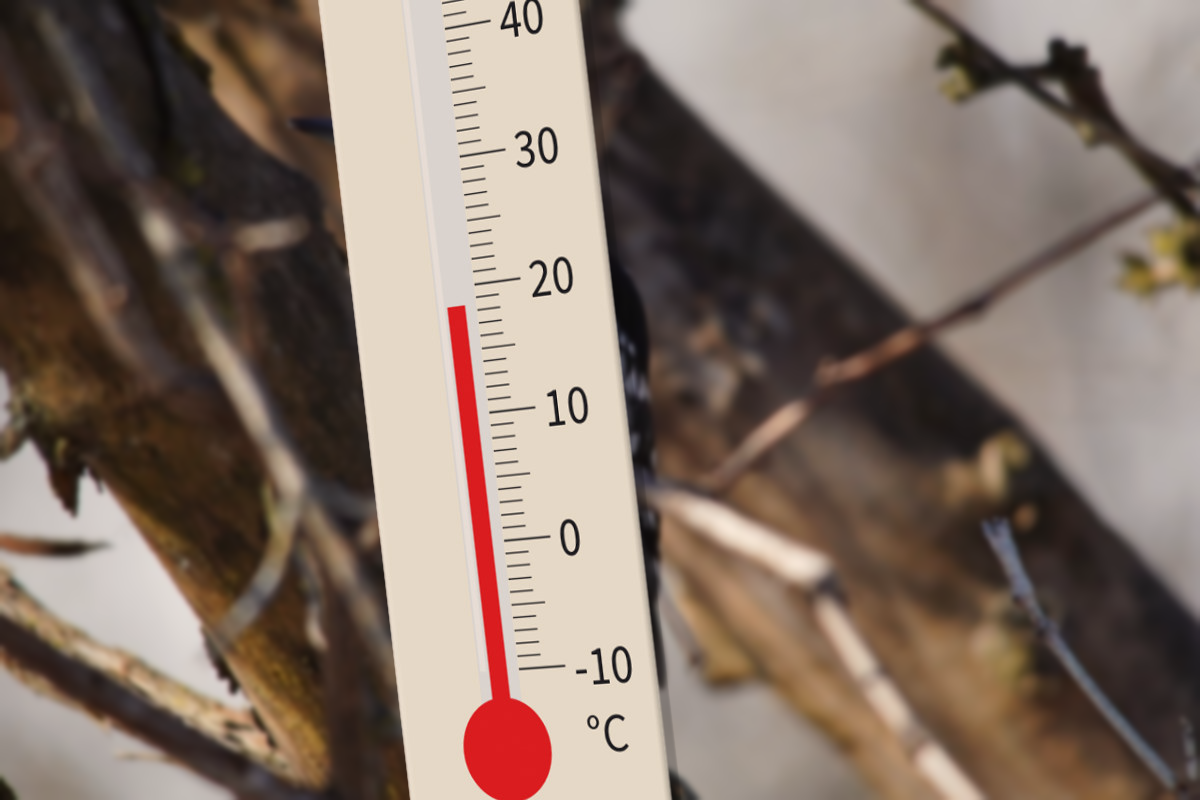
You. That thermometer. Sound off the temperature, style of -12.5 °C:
18.5 °C
